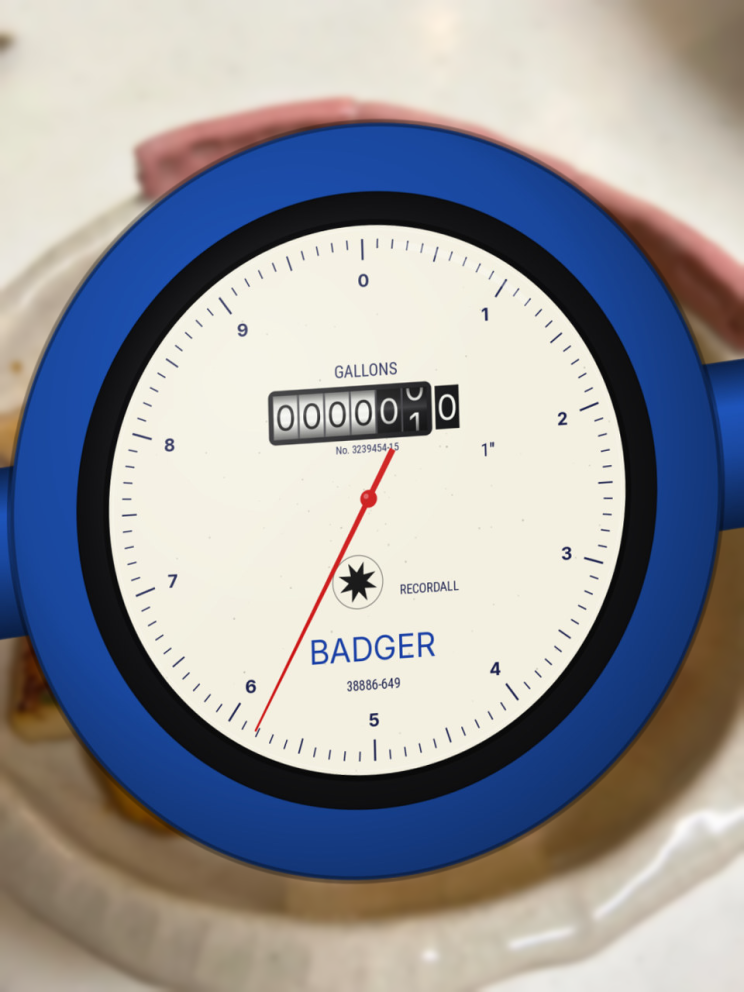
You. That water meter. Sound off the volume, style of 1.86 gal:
5.8 gal
